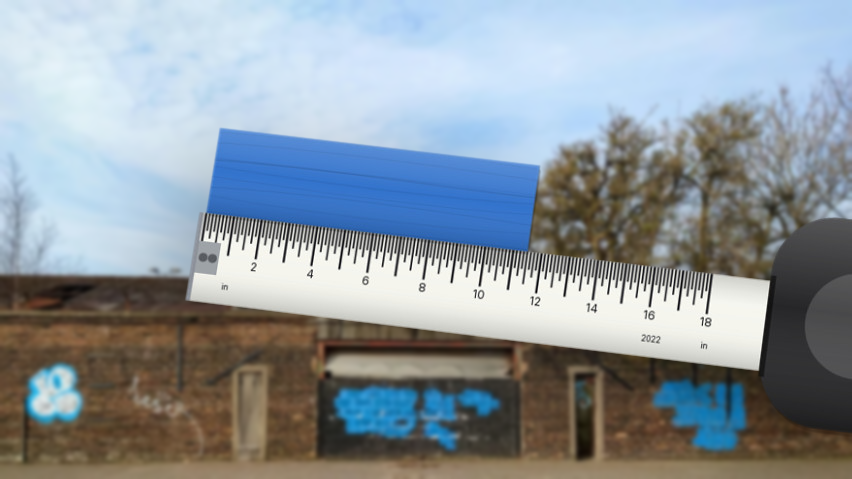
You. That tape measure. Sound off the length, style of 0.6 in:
11.5 in
